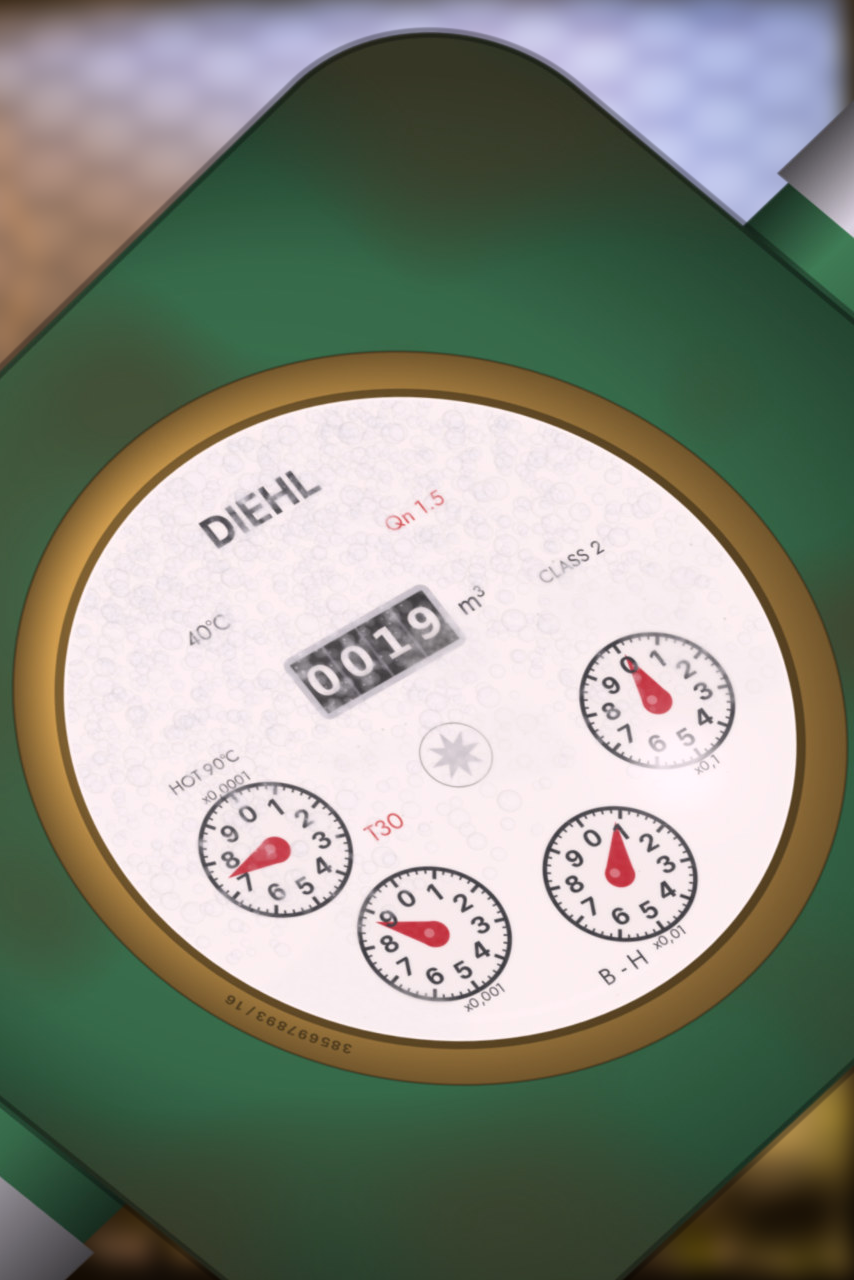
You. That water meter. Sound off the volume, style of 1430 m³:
19.0087 m³
